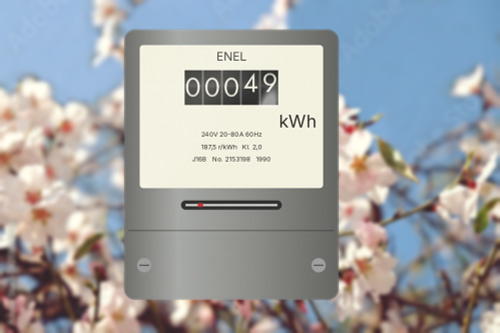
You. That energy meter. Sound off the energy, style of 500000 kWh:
49 kWh
